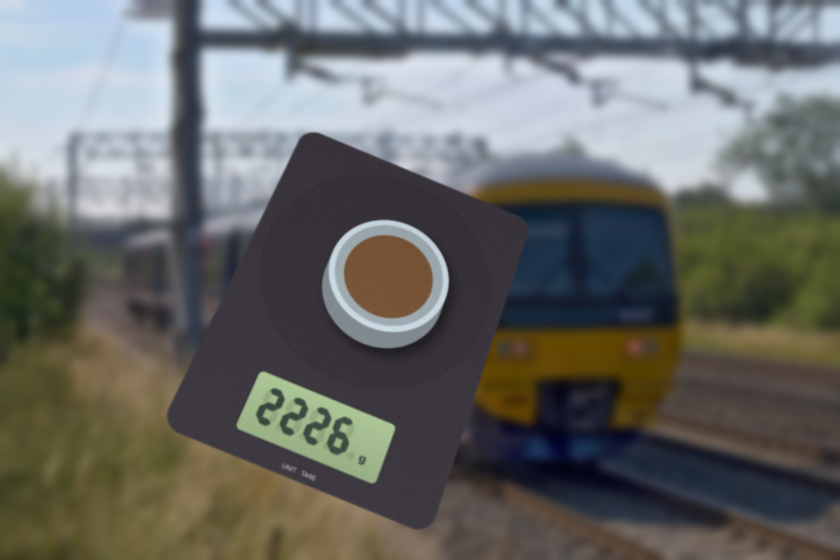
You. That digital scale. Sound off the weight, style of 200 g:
2226 g
